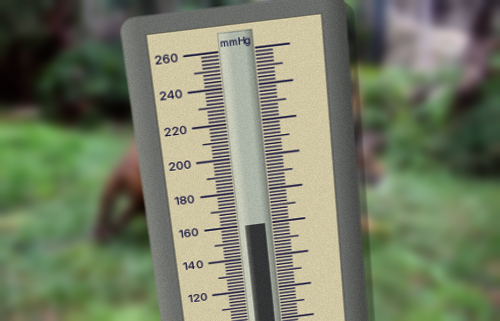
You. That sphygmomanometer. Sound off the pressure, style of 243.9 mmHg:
160 mmHg
